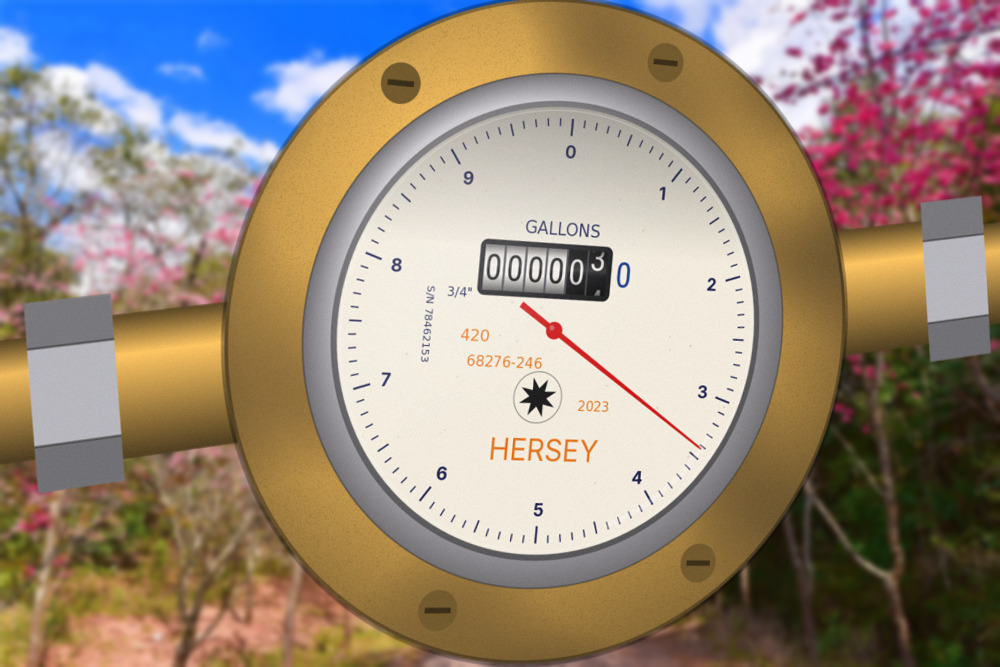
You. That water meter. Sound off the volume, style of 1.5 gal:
33.4 gal
